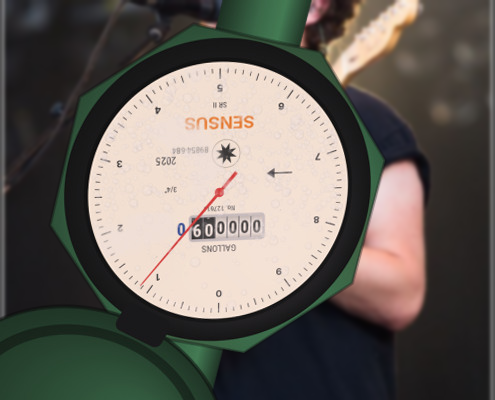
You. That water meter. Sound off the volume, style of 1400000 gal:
91.1 gal
